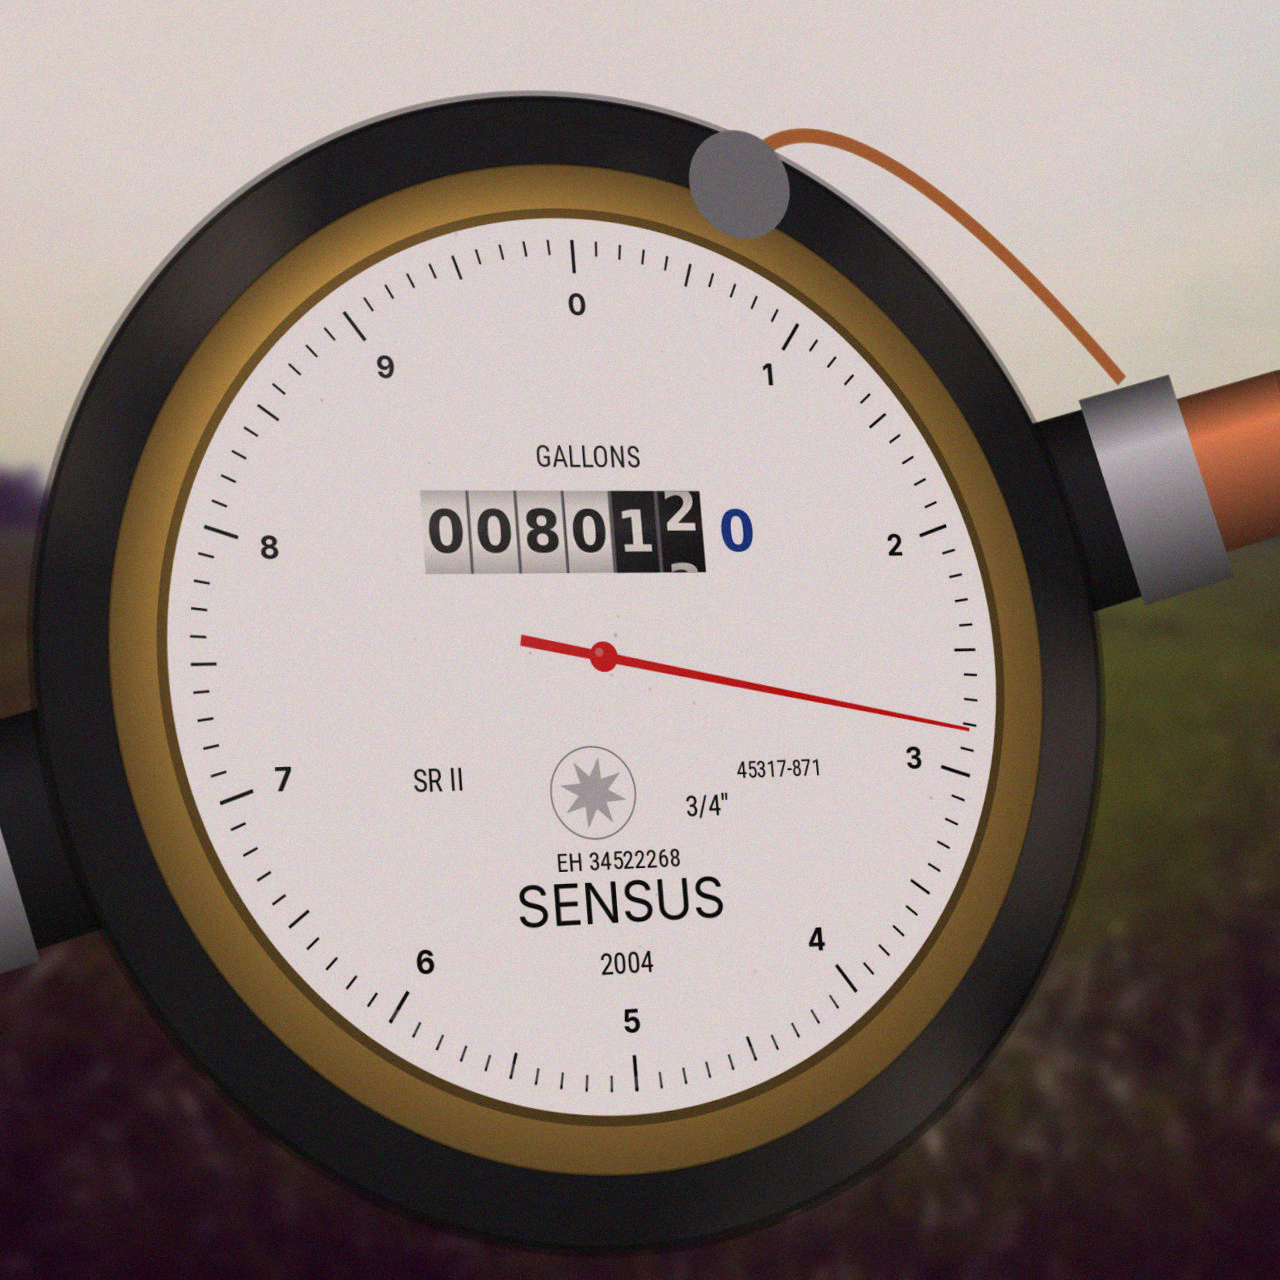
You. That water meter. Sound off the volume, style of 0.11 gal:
80122.8 gal
